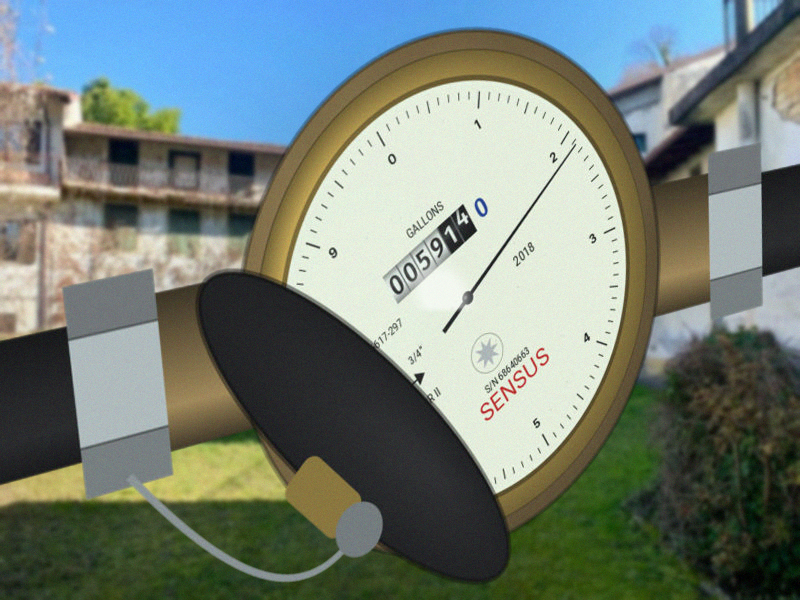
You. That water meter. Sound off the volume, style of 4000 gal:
59142.1 gal
